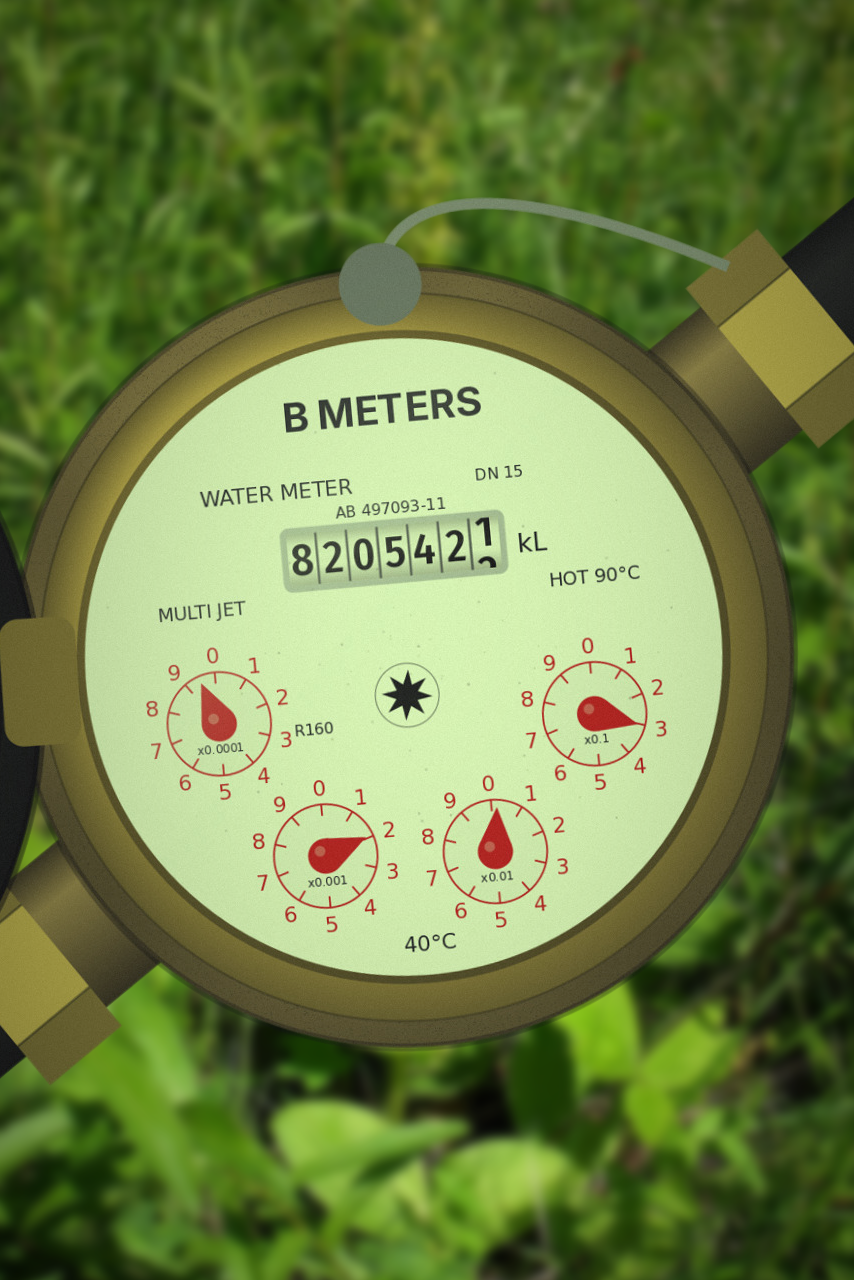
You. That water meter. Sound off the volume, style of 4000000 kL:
8205421.3019 kL
